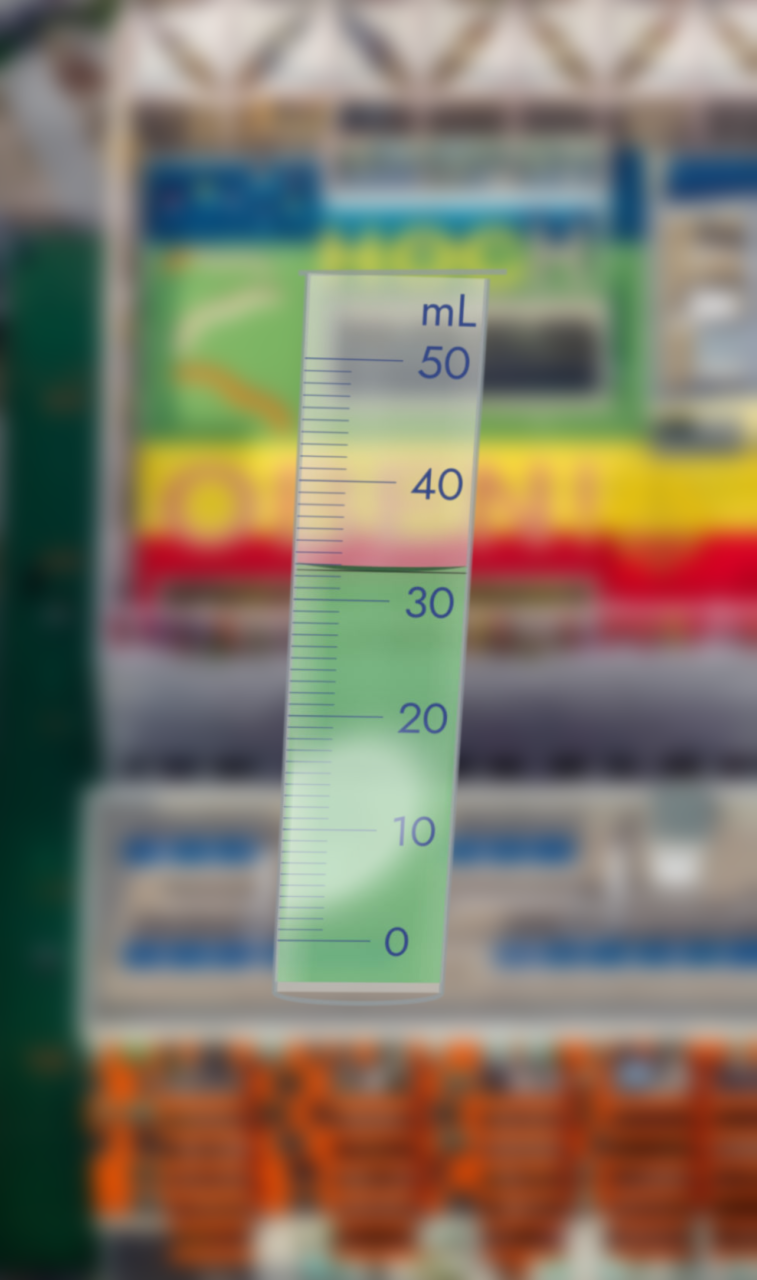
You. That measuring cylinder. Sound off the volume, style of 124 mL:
32.5 mL
